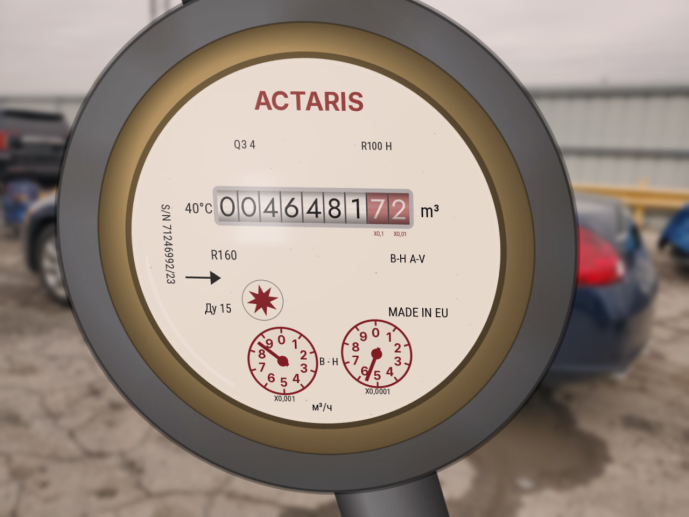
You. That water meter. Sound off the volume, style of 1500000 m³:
46481.7285 m³
